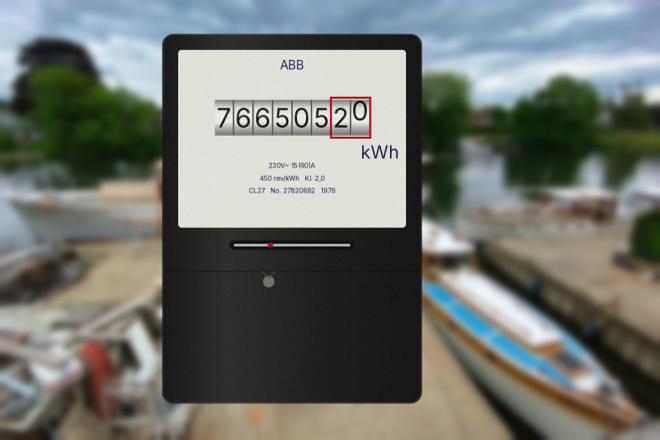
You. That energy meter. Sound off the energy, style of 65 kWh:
766505.20 kWh
